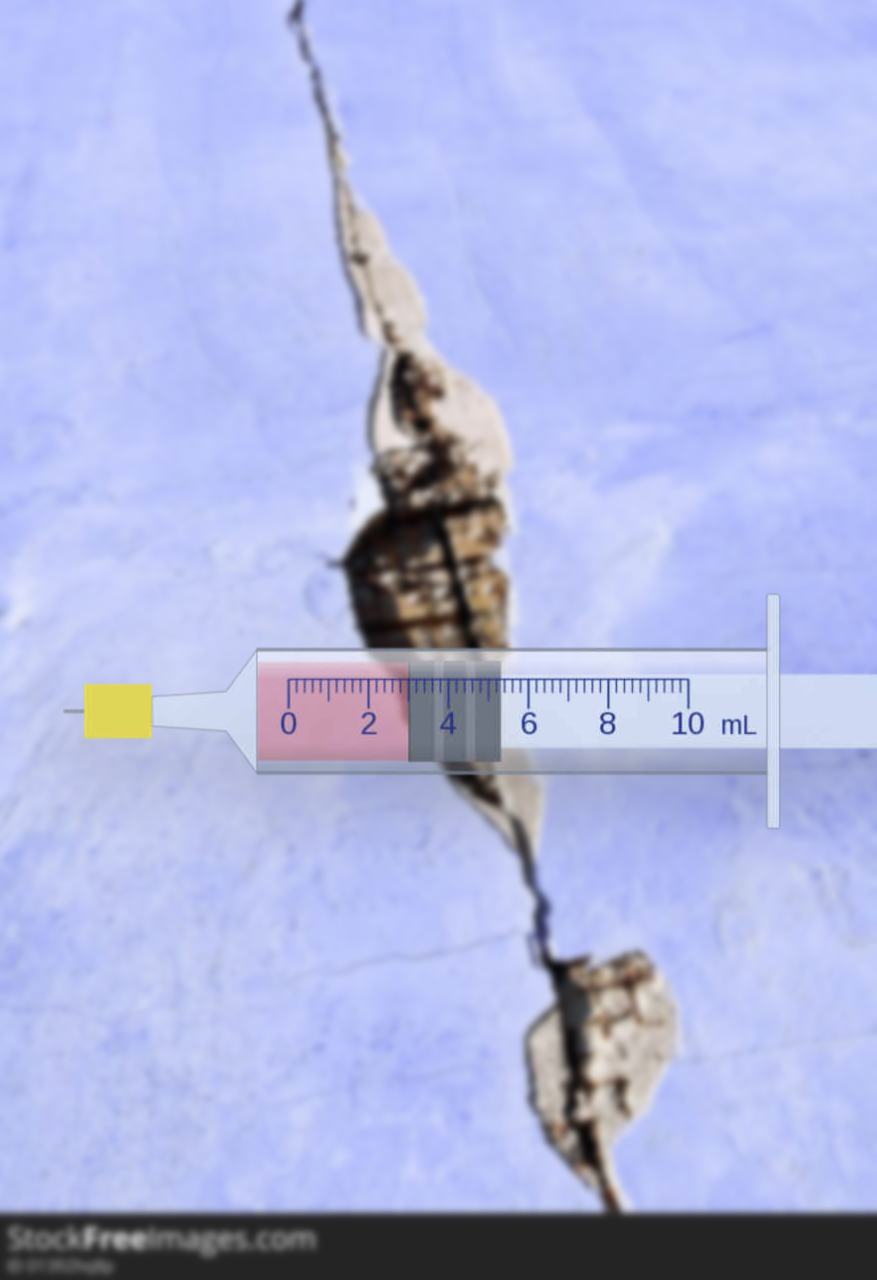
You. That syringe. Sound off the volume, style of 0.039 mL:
3 mL
